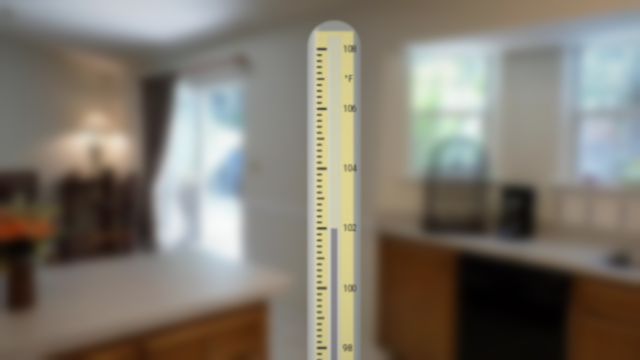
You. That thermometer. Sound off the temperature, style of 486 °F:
102 °F
